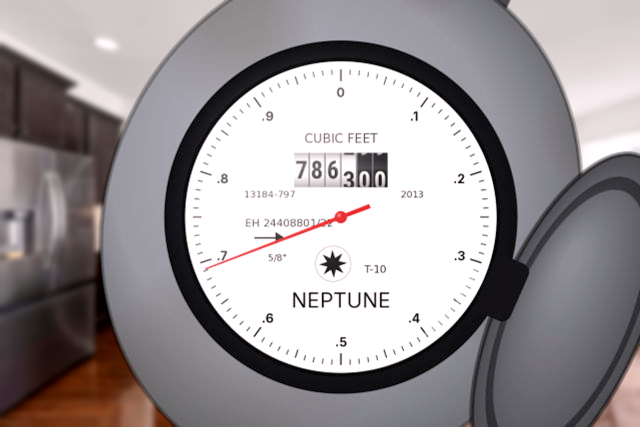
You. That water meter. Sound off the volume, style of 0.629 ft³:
786299.69 ft³
